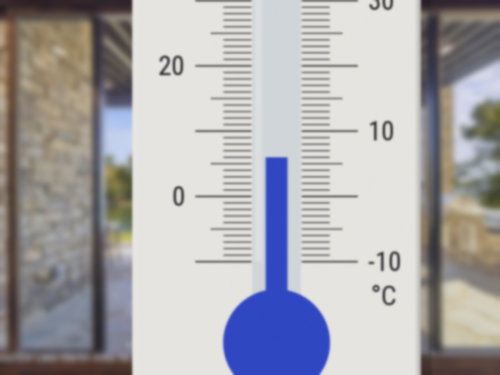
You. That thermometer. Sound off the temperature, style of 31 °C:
6 °C
